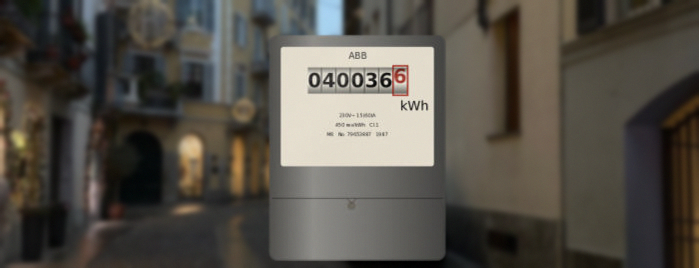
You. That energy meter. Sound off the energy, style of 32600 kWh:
40036.6 kWh
